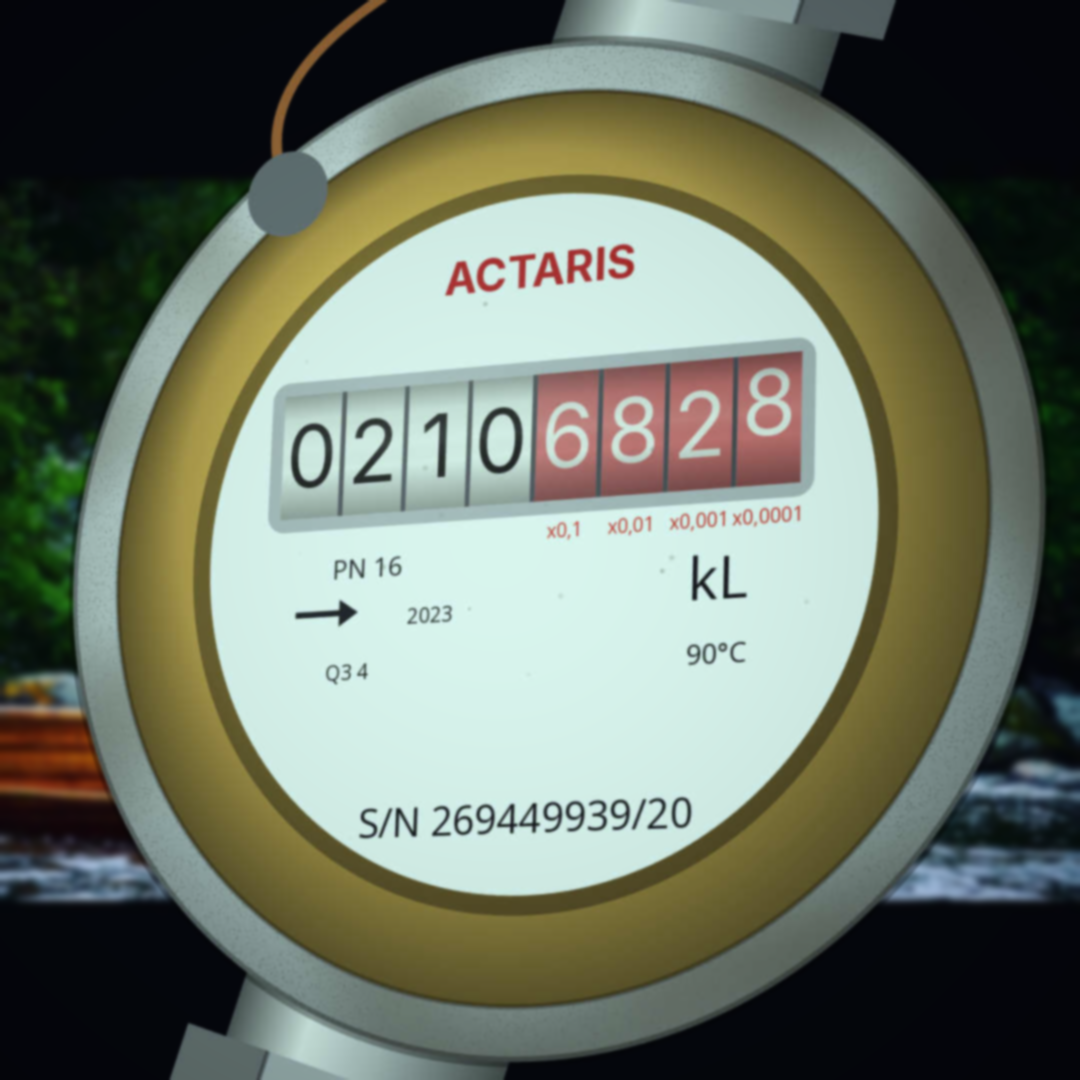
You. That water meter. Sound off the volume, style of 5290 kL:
210.6828 kL
